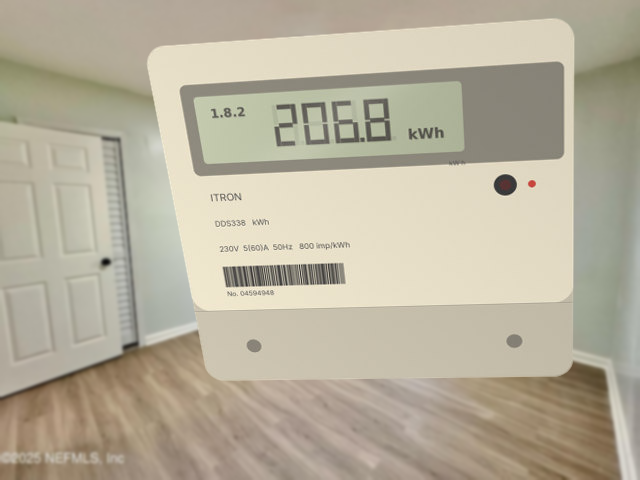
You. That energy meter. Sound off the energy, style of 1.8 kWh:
206.8 kWh
